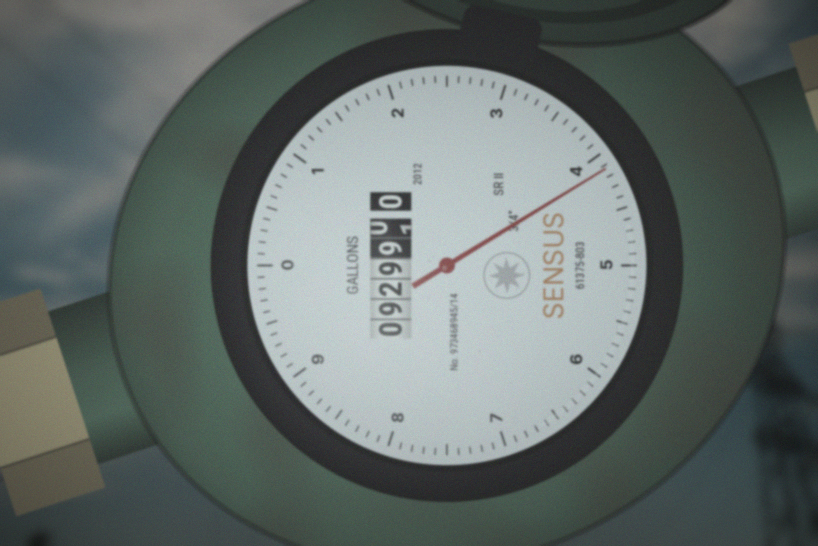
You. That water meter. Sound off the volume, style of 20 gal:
929904.1 gal
